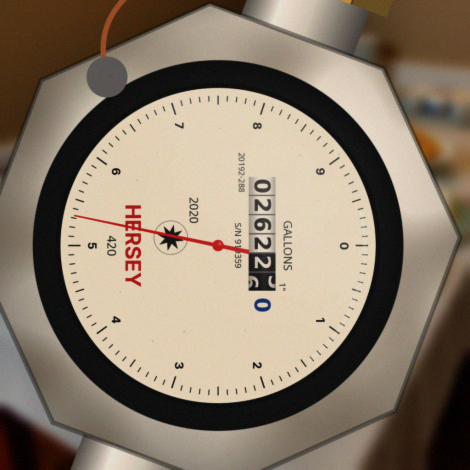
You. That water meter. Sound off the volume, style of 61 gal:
262255.3 gal
